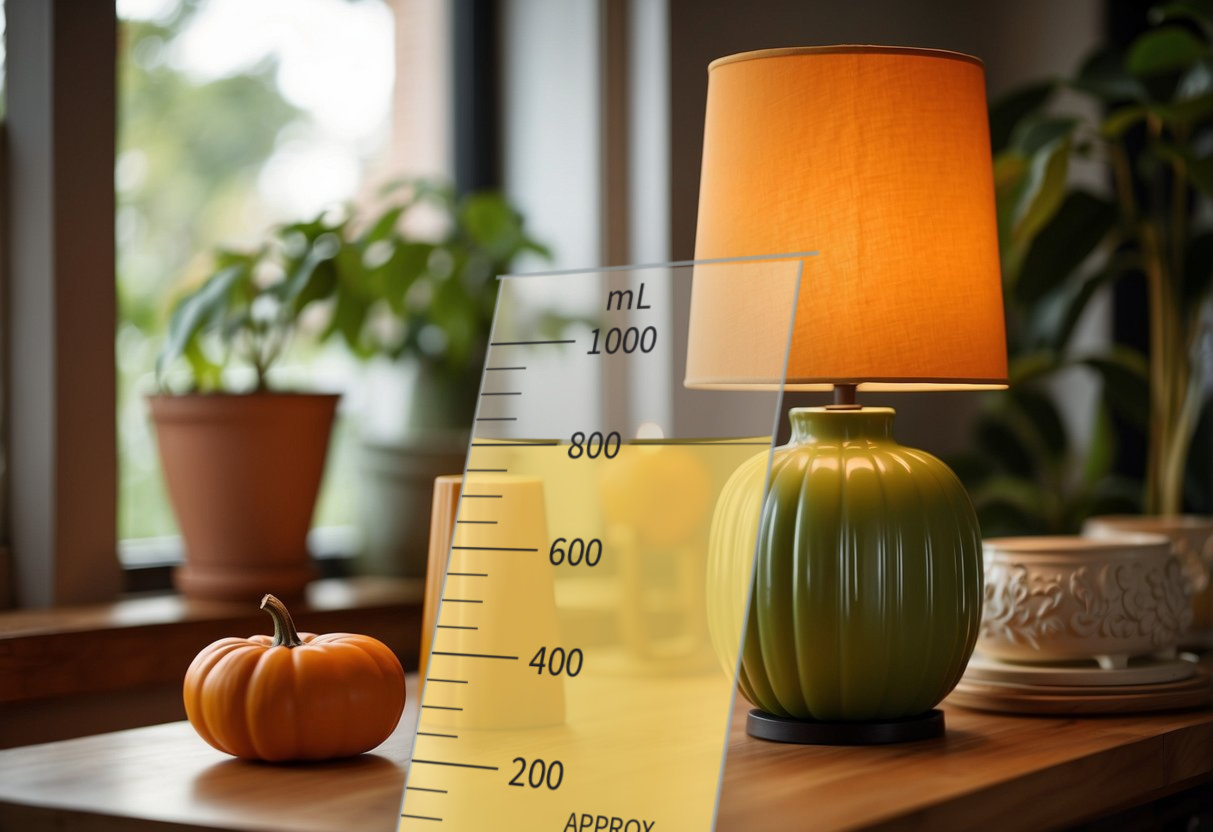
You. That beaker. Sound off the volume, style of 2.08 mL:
800 mL
